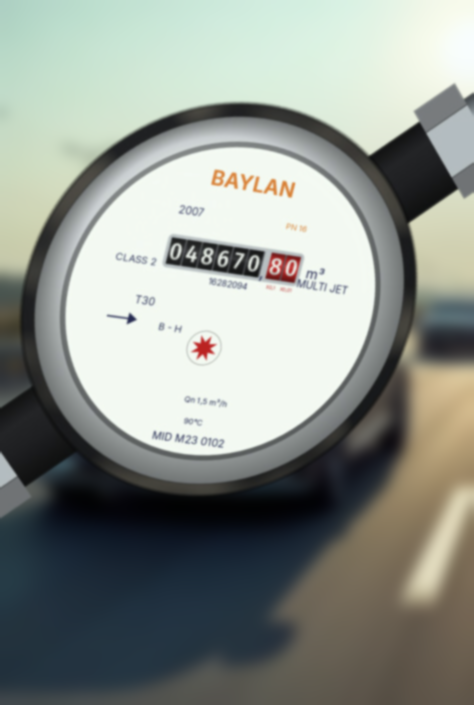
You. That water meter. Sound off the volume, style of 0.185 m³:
48670.80 m³
